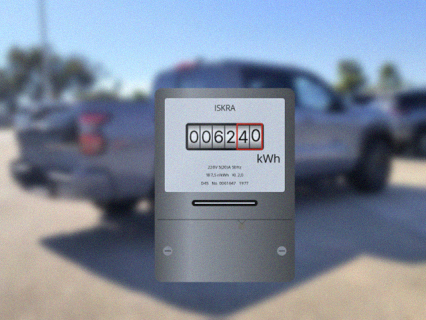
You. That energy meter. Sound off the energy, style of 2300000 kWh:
62.40 kWh
